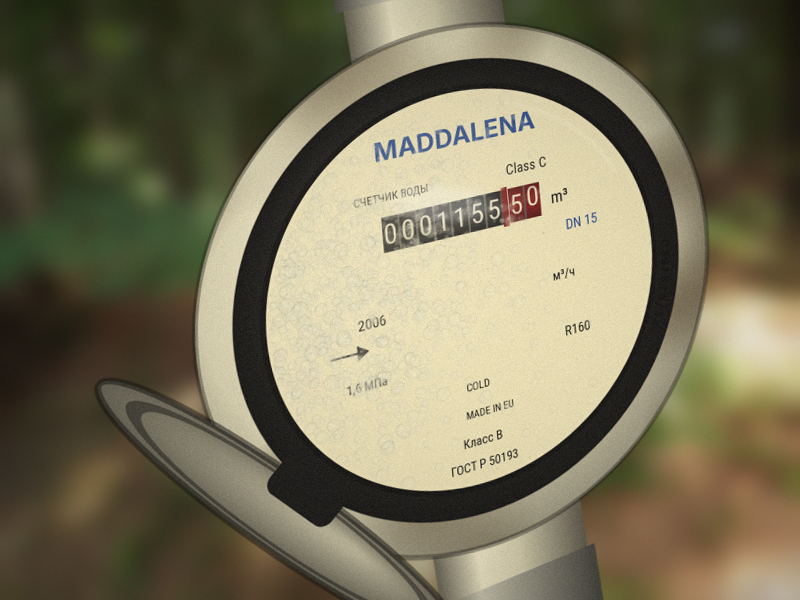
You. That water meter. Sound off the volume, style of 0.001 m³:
1155.50 m³
